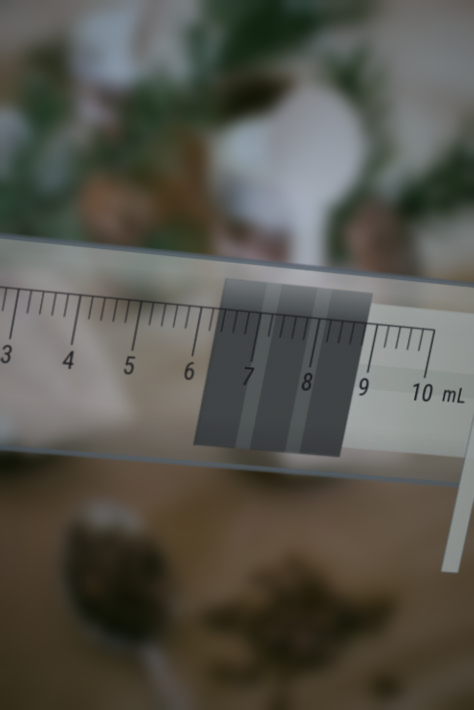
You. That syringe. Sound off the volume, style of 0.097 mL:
6.3 mL
